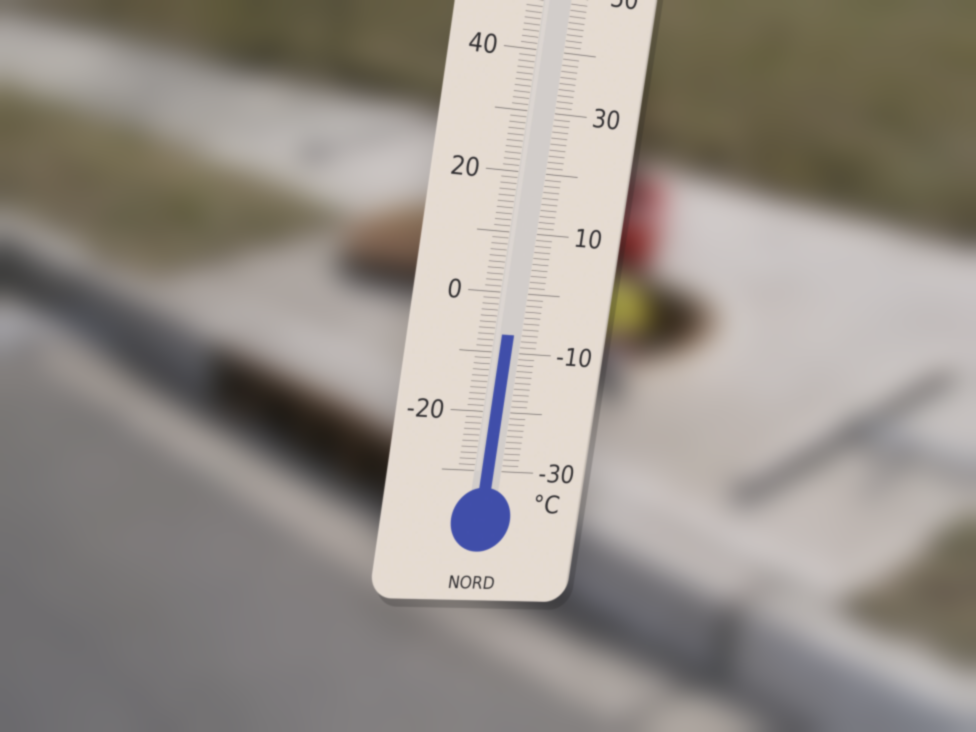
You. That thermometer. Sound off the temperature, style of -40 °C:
-7 °C
